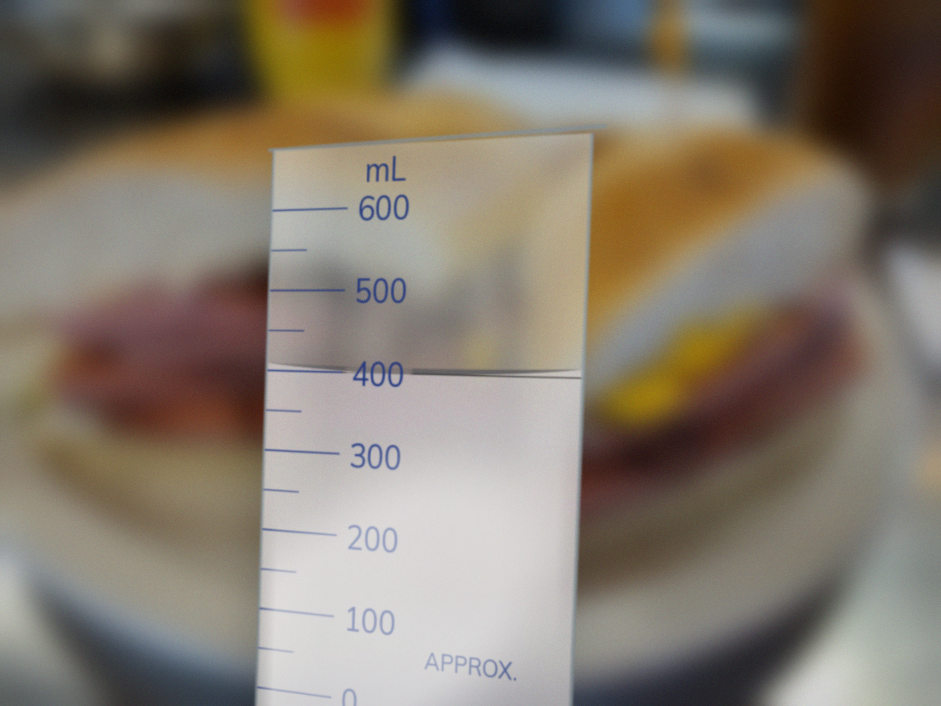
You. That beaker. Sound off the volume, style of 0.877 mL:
400 mL
